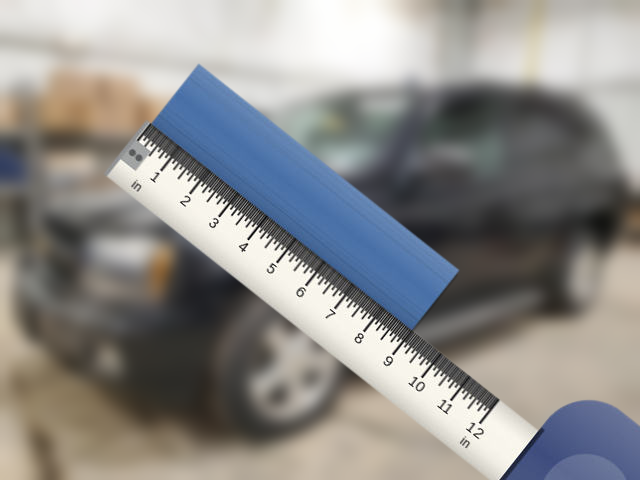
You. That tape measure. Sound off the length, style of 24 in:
9 in
